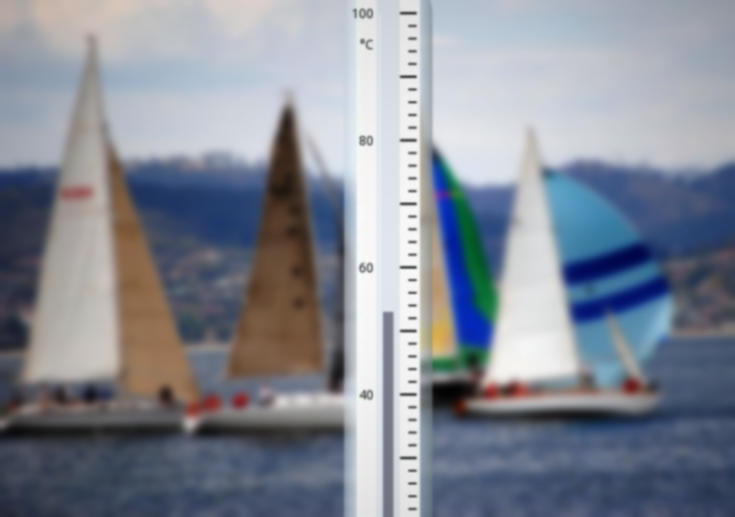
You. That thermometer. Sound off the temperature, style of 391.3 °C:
53 °C
